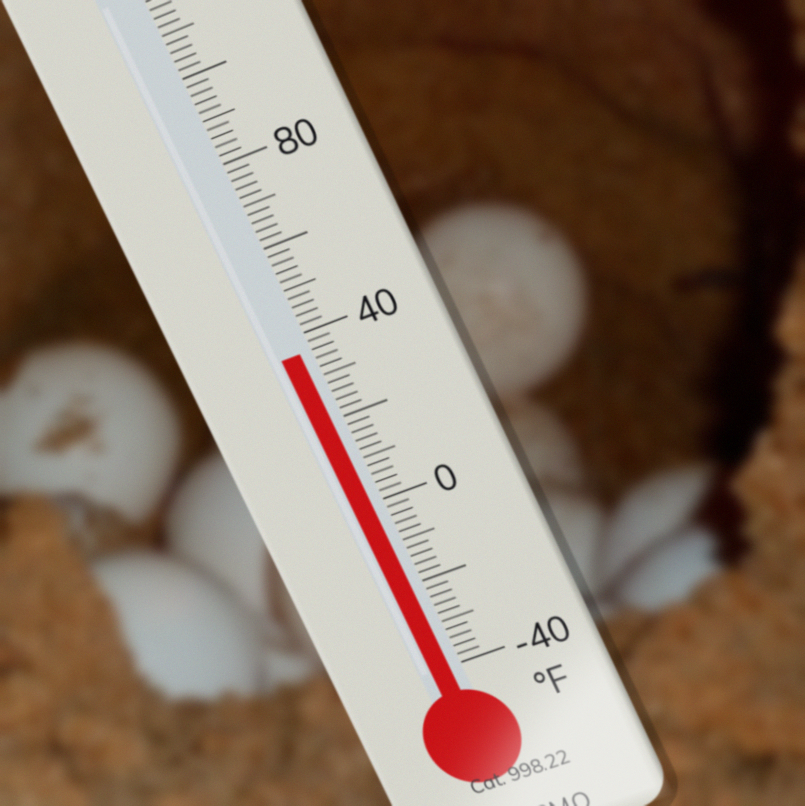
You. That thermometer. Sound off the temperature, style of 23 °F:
36 °F
